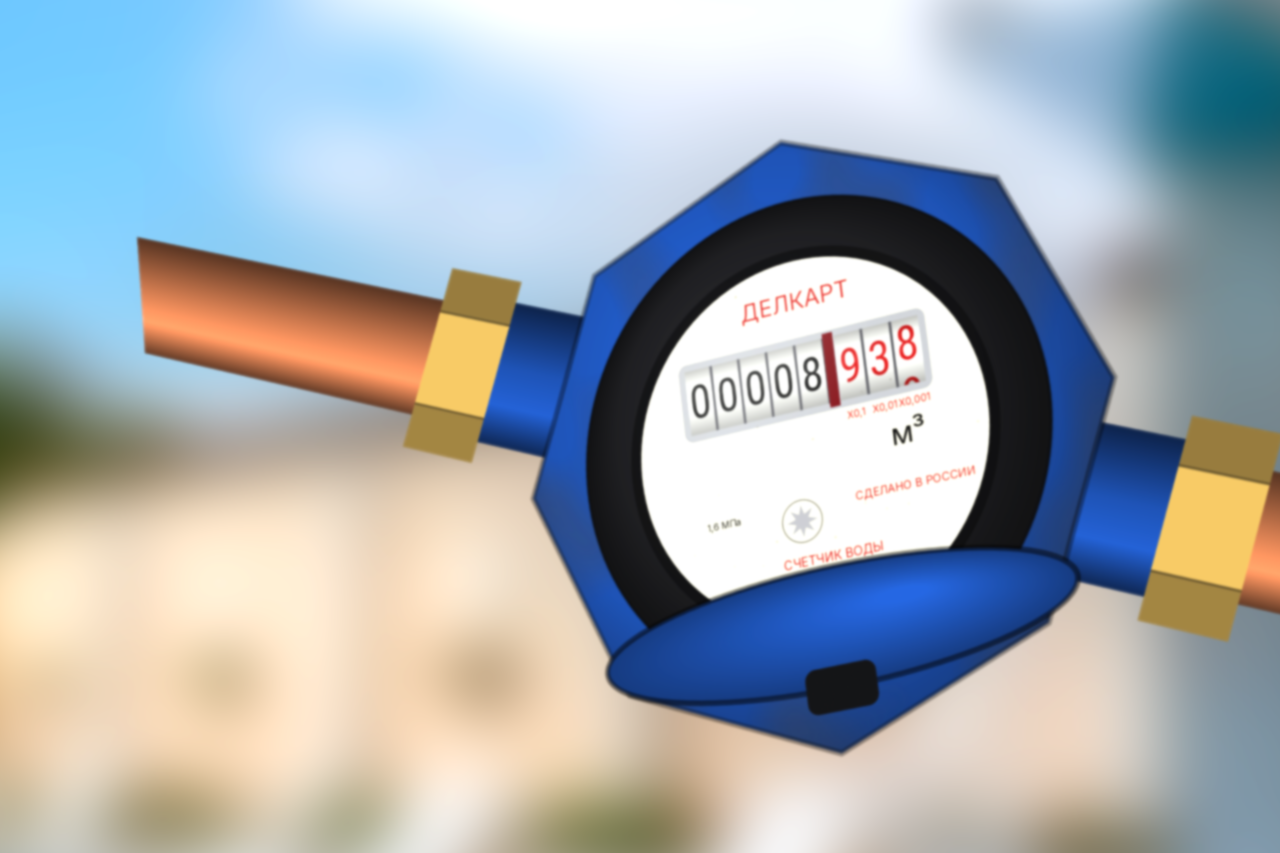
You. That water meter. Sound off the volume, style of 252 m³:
8.938 m³
